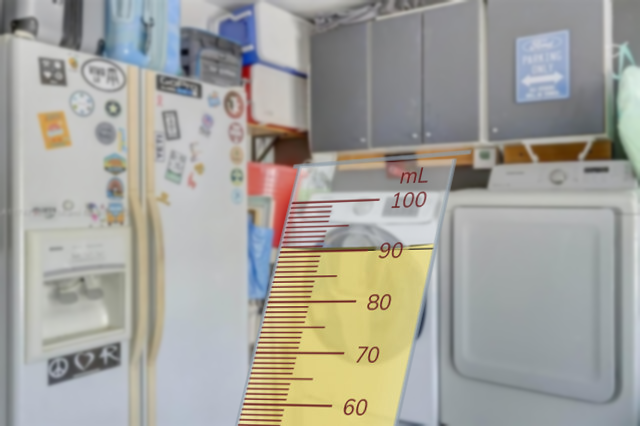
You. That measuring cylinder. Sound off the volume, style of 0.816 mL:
90 mL
